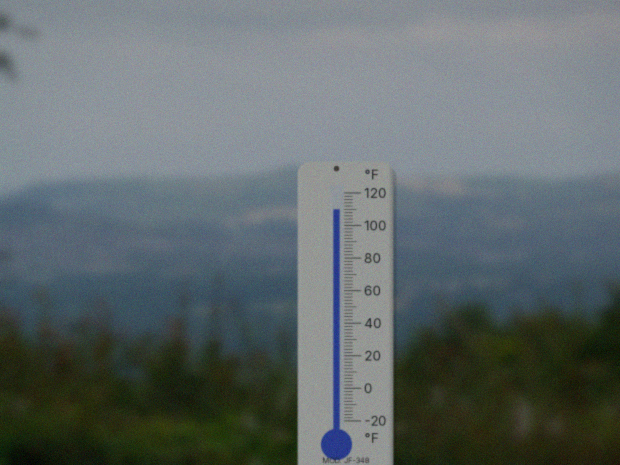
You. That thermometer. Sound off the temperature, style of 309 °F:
110 °F
